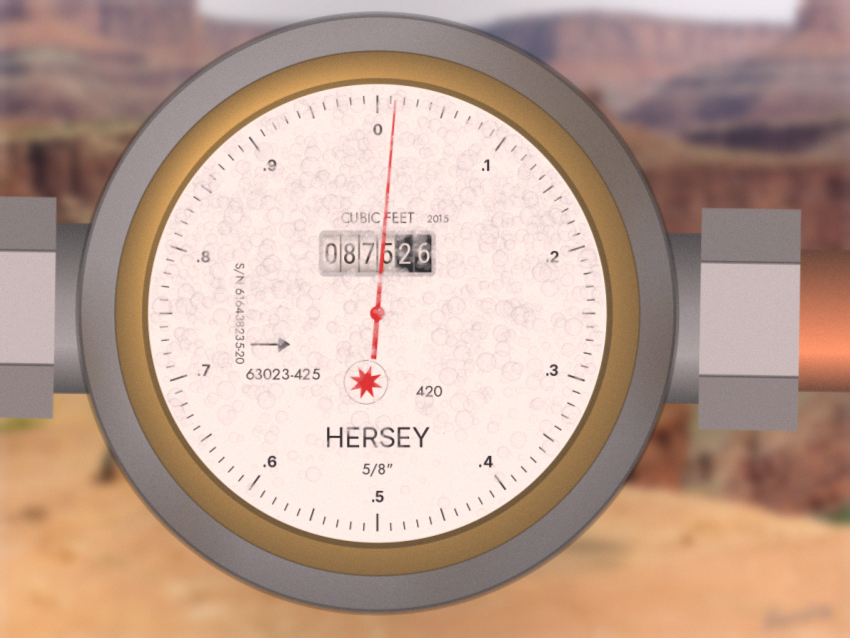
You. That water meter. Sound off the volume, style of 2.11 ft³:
87526.01 ft³
